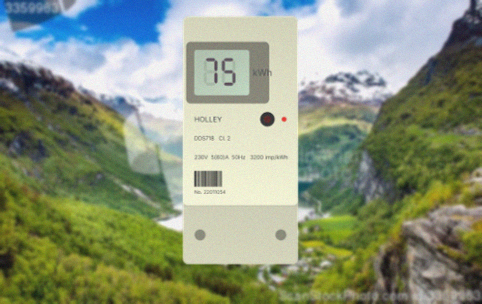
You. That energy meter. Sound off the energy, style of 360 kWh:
75 kWh
